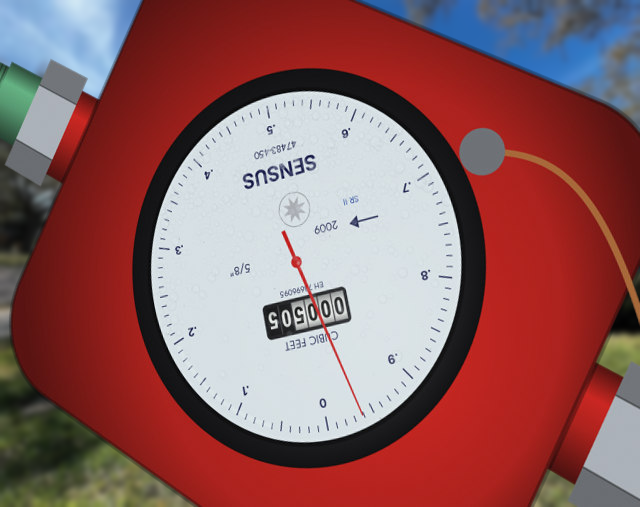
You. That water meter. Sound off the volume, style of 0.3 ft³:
504.96 ft³
